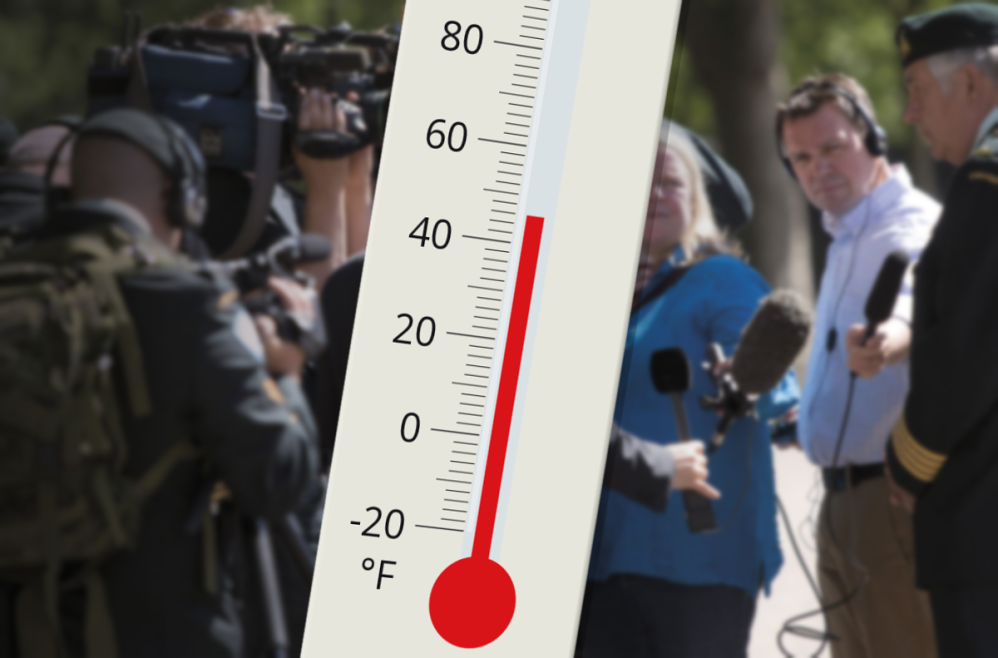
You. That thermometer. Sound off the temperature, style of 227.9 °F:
46 °F
